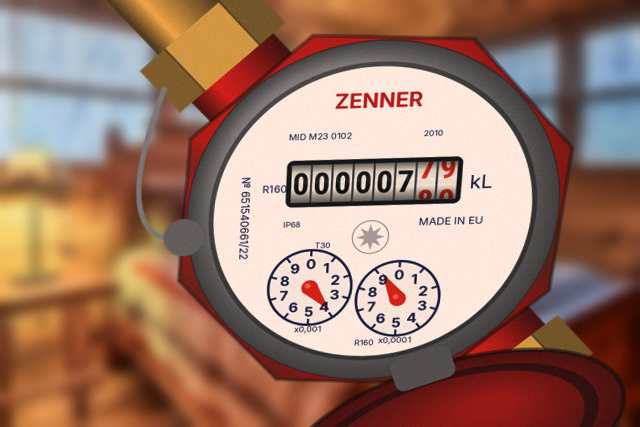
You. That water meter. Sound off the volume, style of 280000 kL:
7.7939 kL
